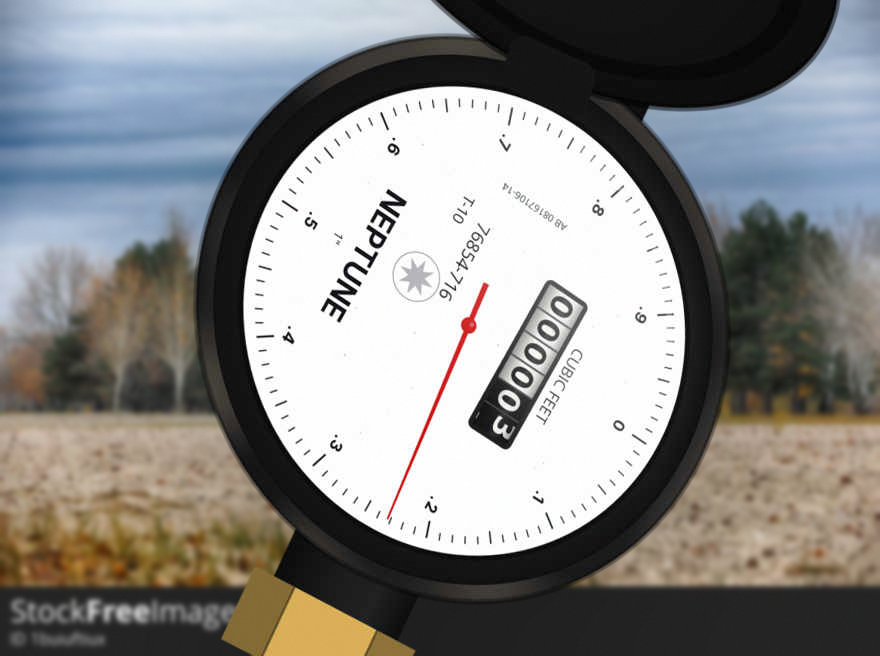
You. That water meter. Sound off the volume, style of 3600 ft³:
3.23 ft³
